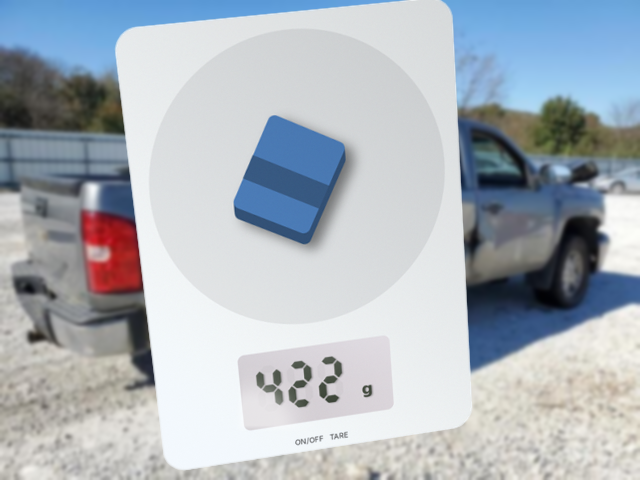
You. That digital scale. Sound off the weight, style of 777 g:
422 g
